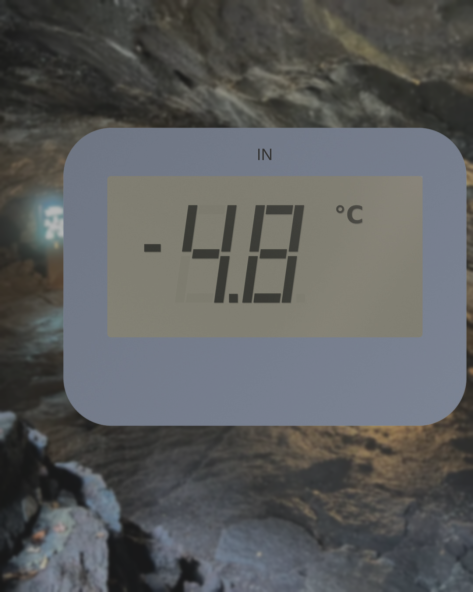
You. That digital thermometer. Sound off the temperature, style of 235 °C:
-4.8 °C
